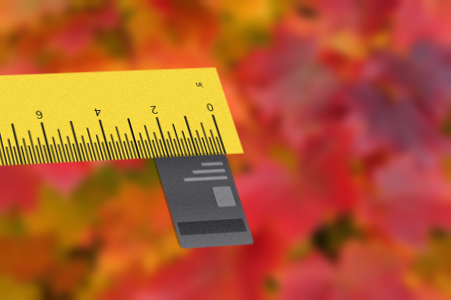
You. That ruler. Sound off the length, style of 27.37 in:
2.5 in
